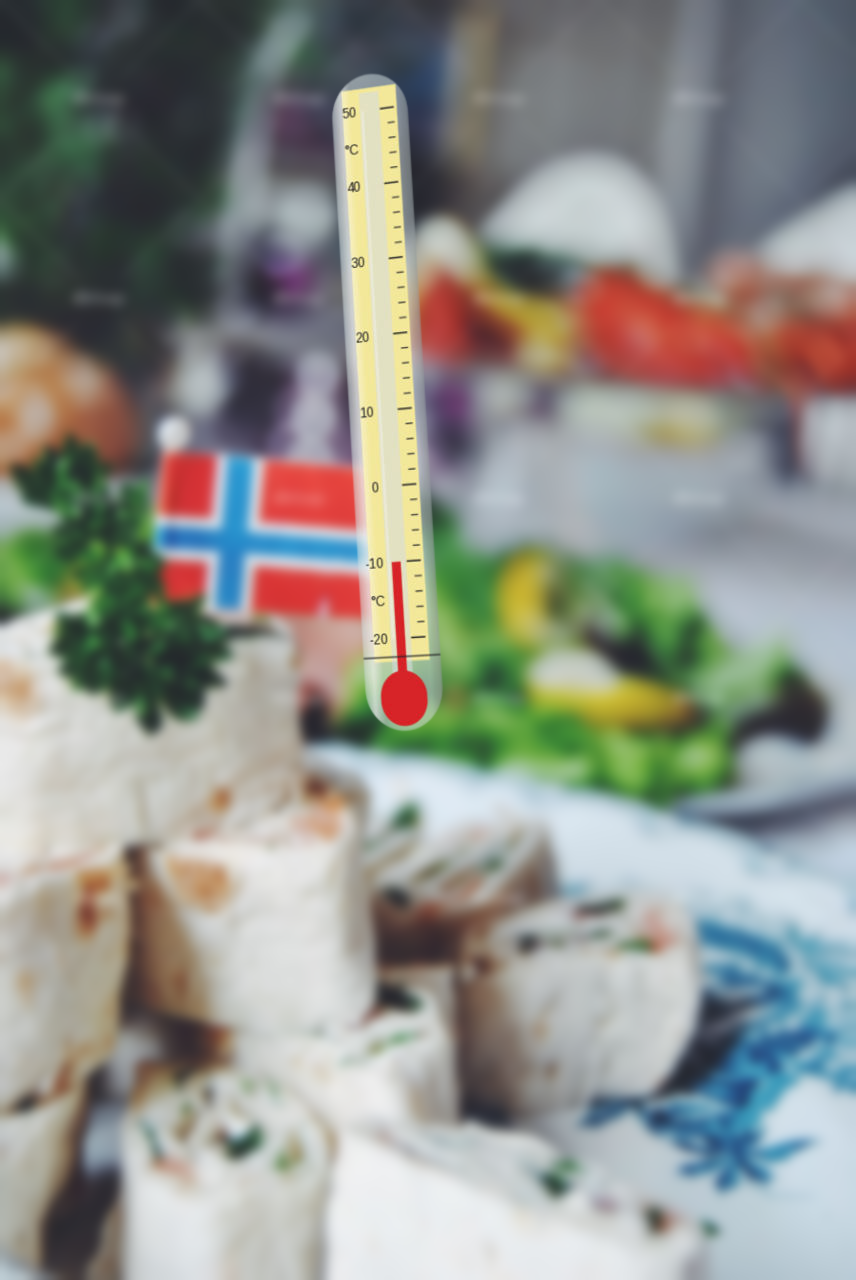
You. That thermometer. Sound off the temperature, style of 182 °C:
-10 °C
